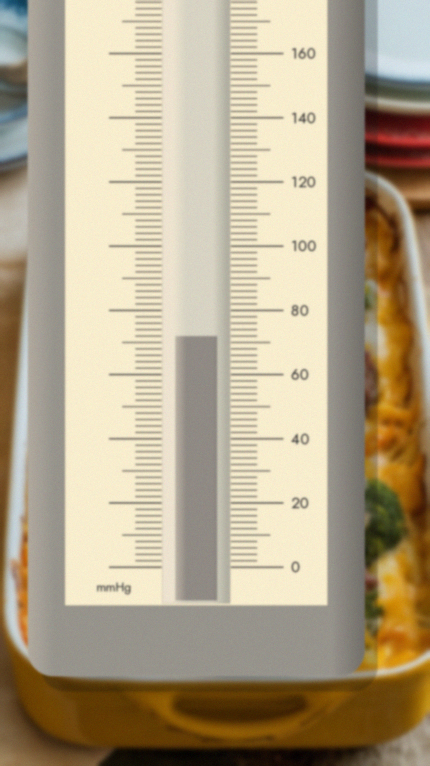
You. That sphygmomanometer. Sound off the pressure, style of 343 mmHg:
72 mmHg
